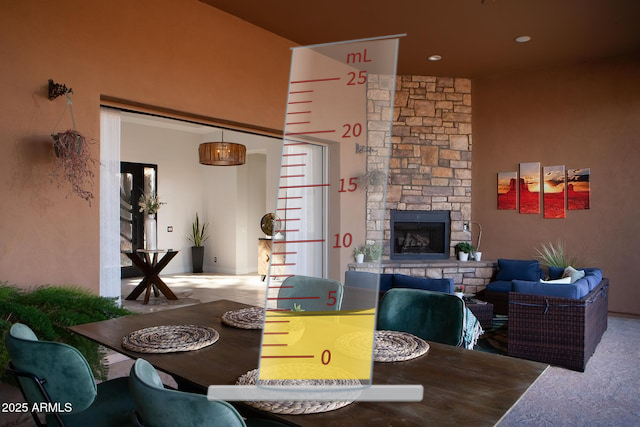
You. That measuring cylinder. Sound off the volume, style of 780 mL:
3.5 mL
